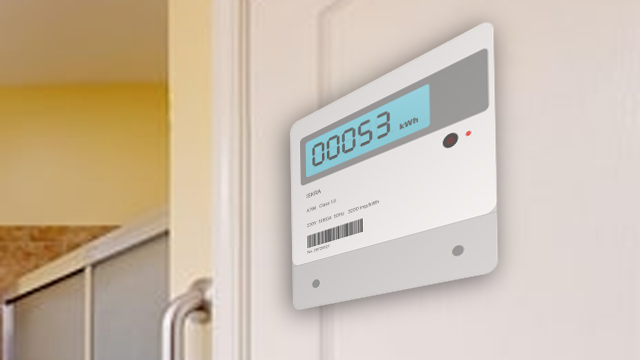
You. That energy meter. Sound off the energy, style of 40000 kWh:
53 kWh
